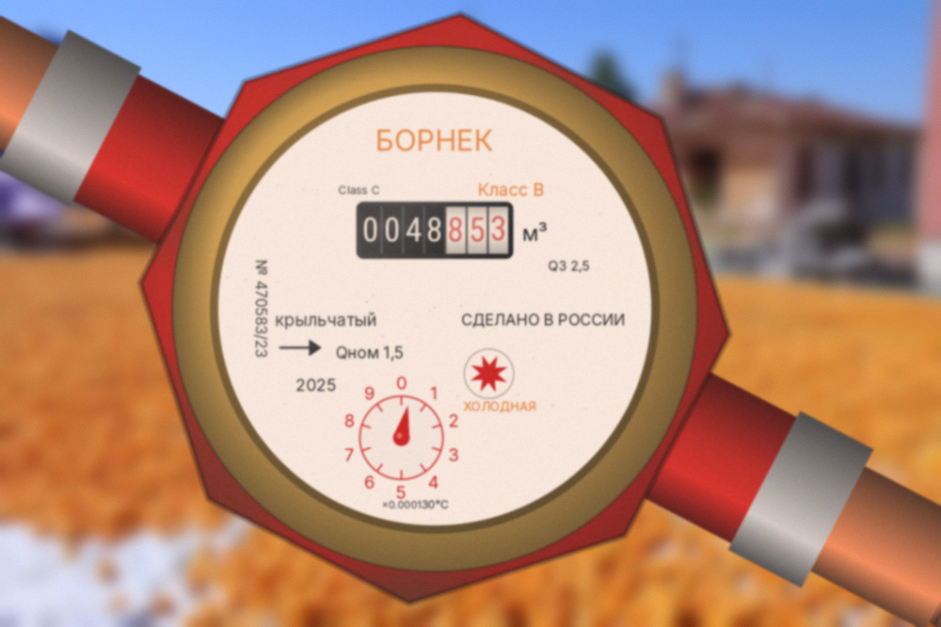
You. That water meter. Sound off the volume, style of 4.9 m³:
48.8530 m³
